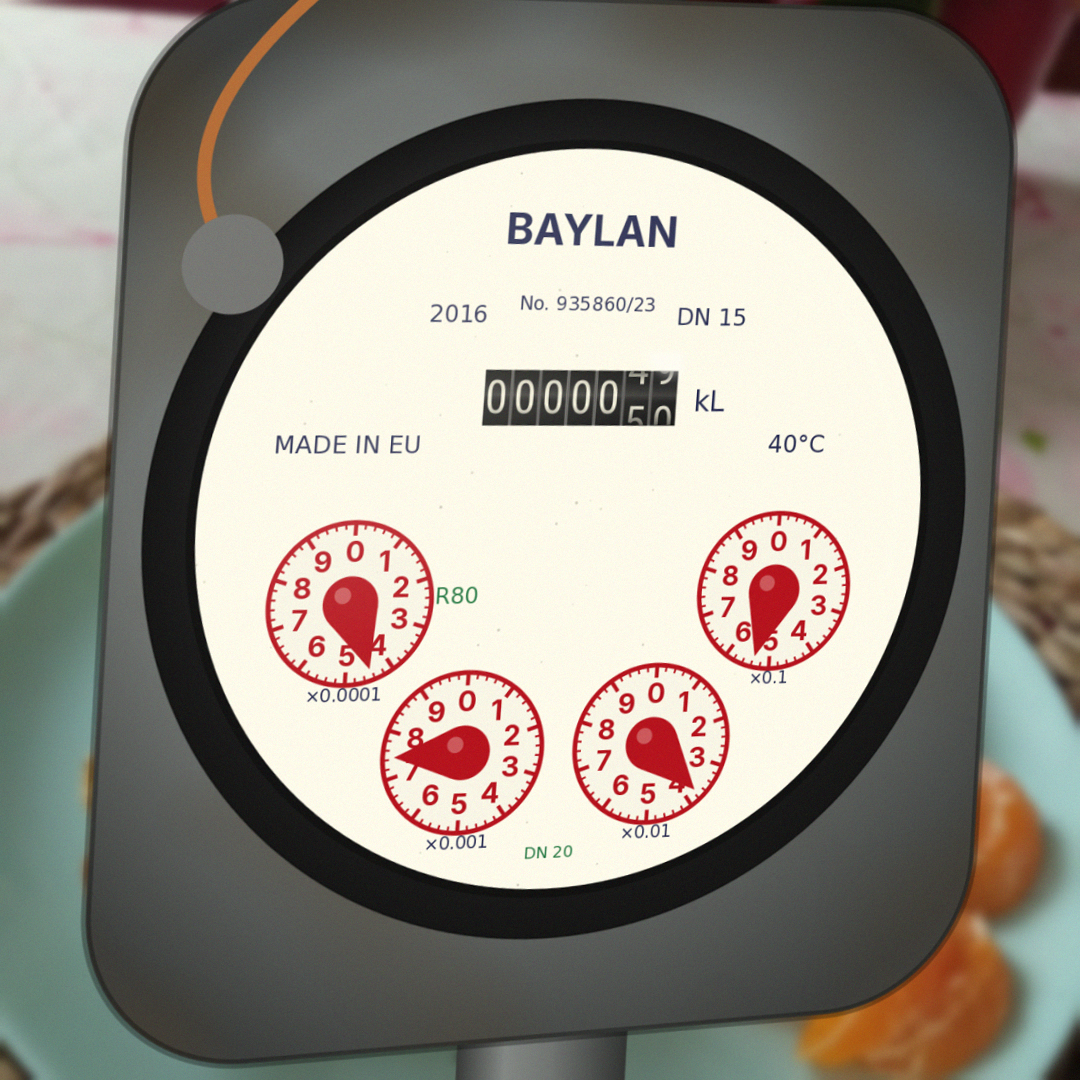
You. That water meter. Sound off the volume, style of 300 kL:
49.5374 kL
